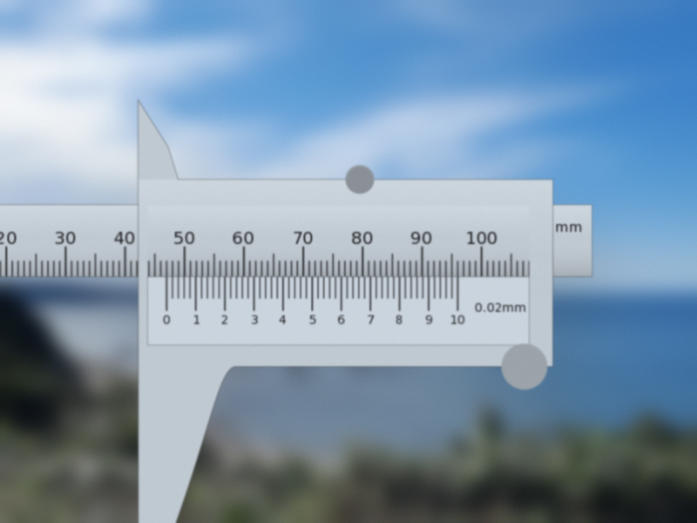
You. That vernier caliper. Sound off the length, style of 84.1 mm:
47.0 mm
